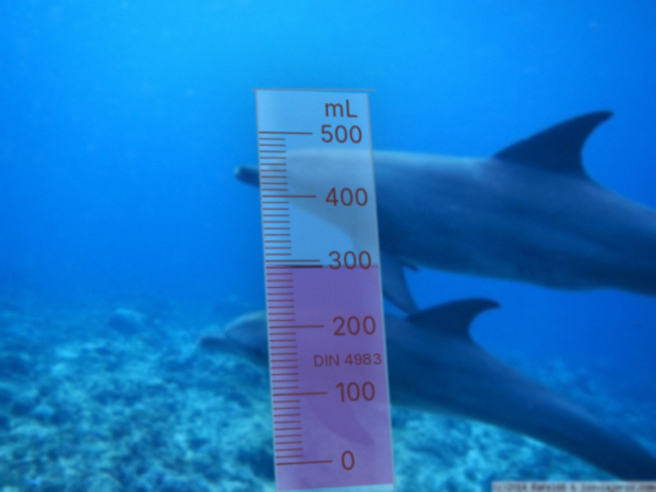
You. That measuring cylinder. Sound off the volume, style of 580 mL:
290 mL
